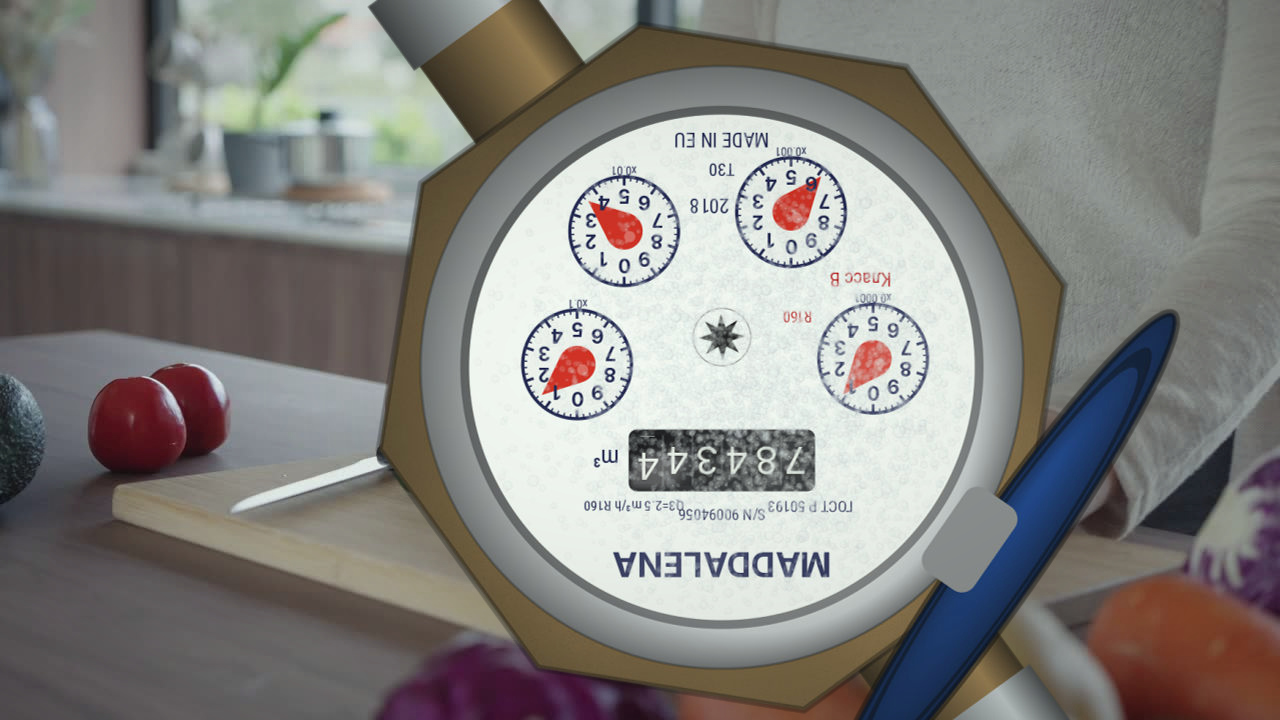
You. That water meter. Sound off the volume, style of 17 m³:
784344.1361 m³
